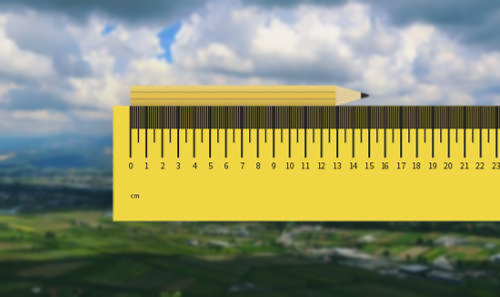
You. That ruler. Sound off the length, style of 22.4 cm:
15 cm
